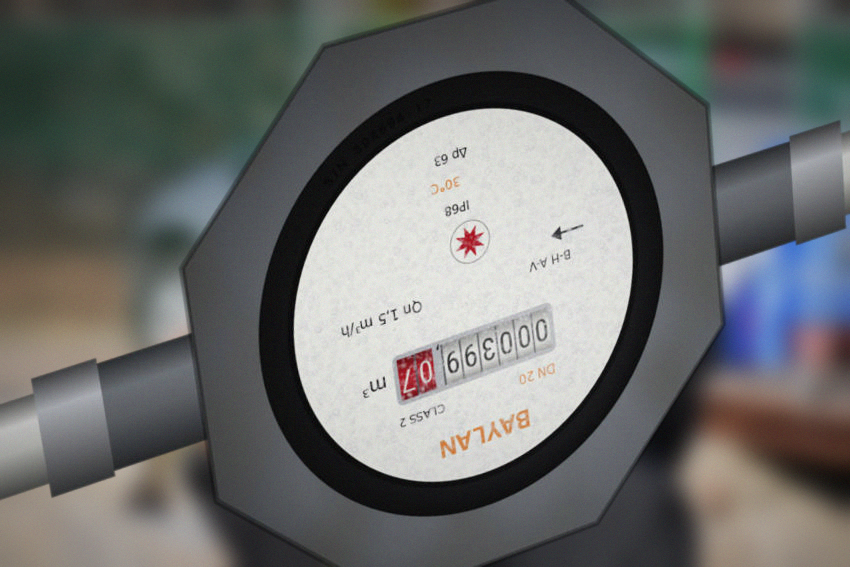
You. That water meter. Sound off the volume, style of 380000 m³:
399.07 m³
